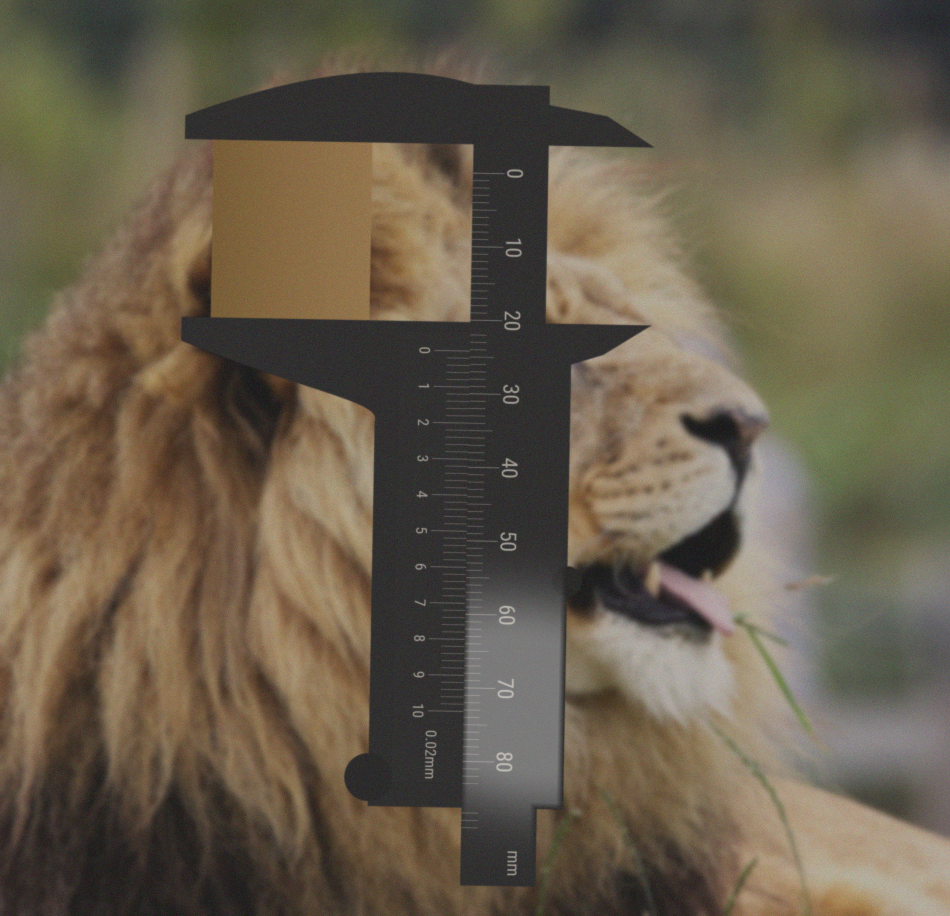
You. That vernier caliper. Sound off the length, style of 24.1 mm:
24.2 mm
